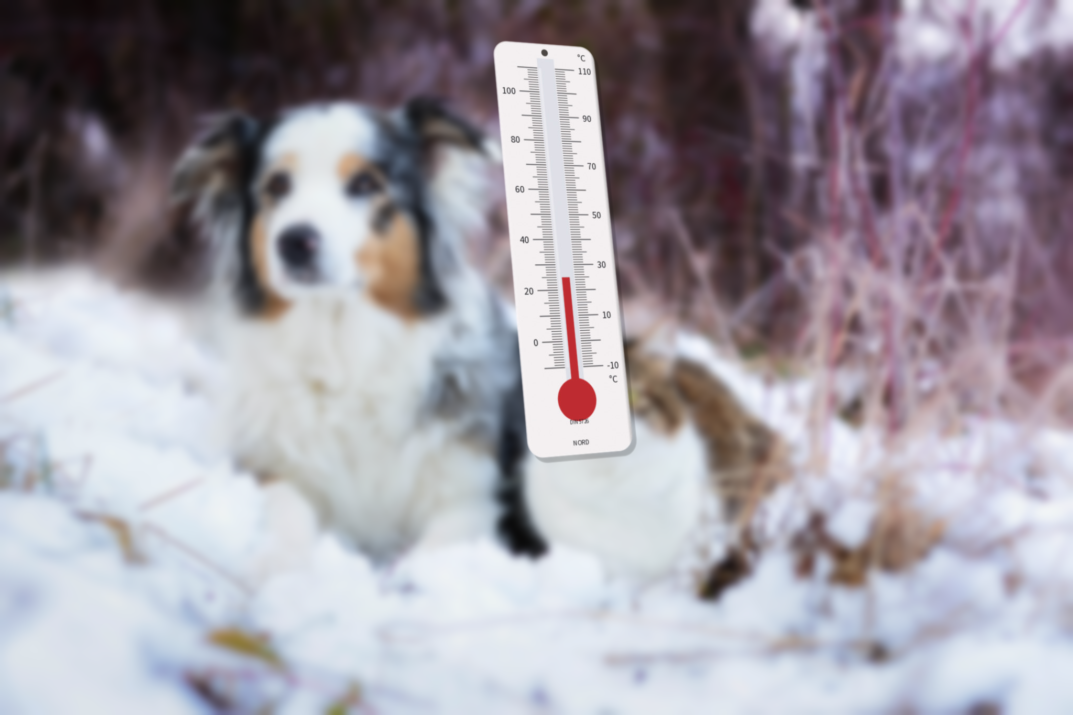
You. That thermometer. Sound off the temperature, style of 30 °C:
25 °C
